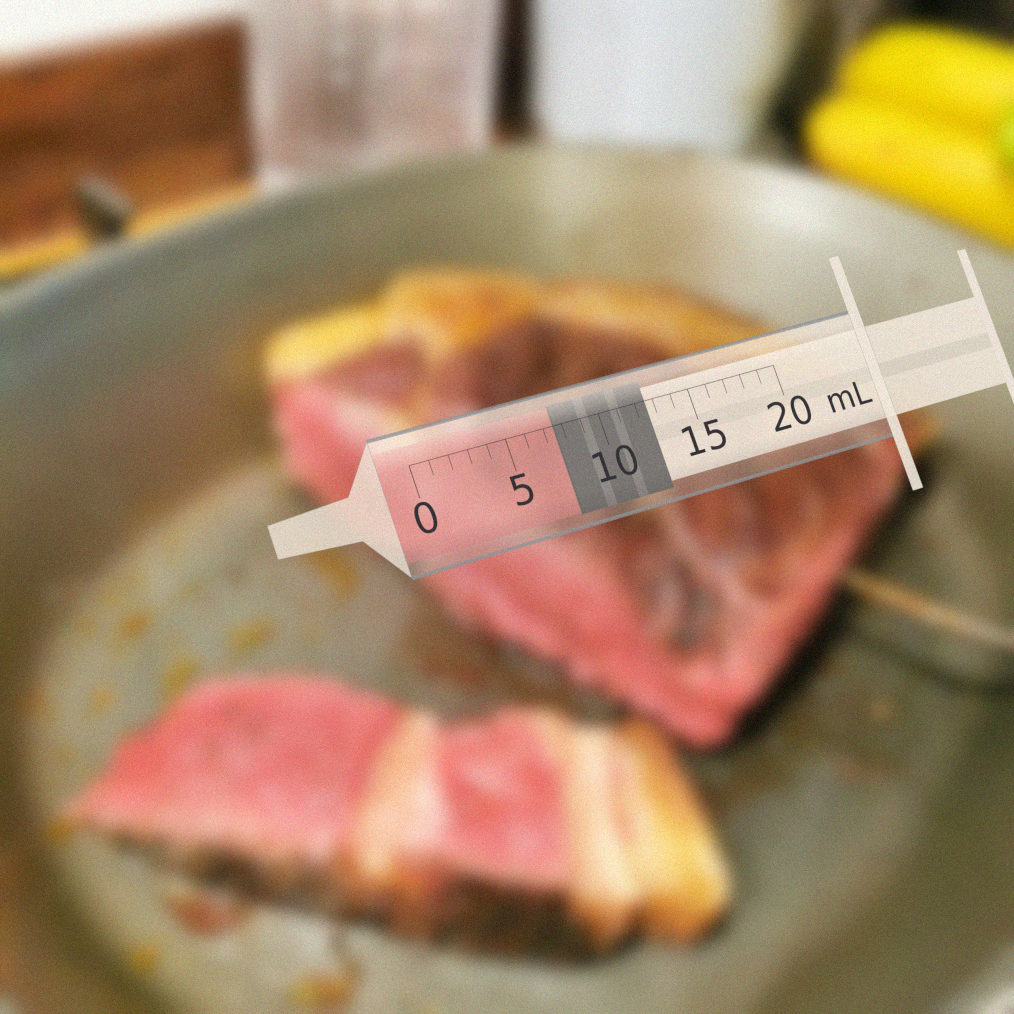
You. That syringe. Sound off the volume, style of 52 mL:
7.5 mL
